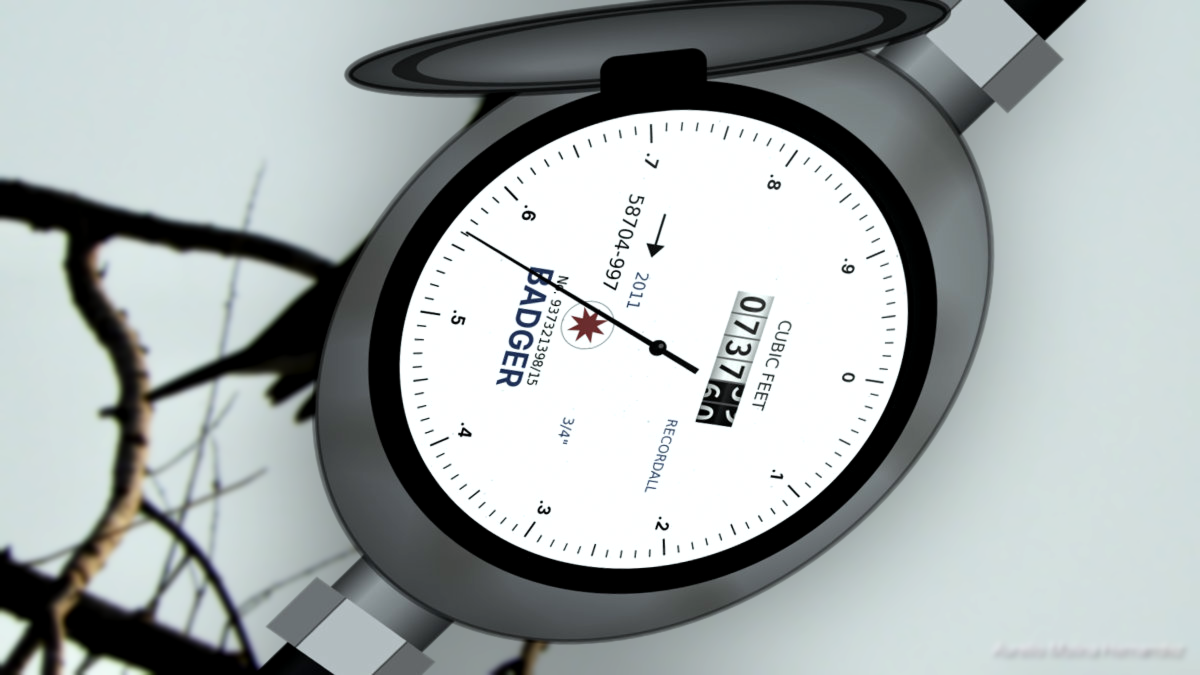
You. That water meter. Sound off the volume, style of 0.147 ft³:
73759.56 ft³
